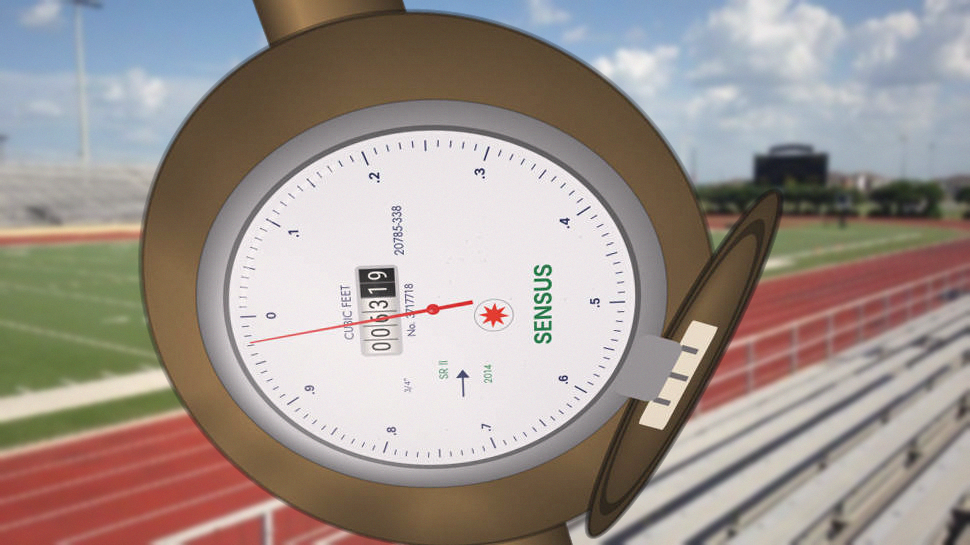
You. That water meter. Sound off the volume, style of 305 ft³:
6318.97 ft³
